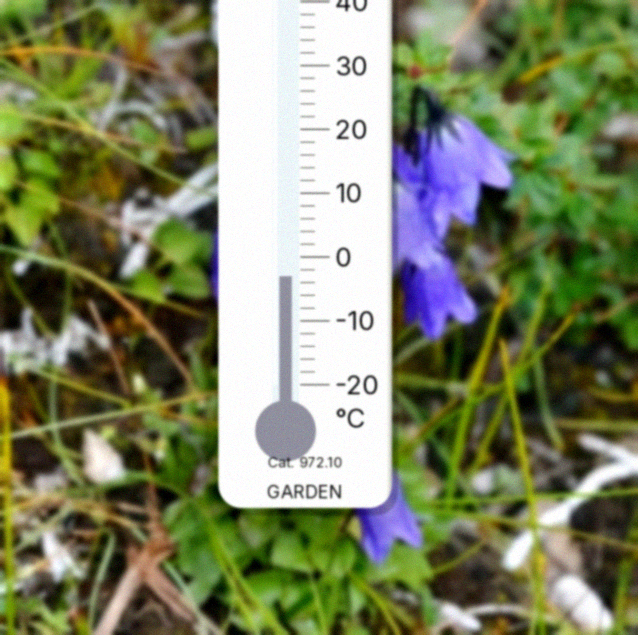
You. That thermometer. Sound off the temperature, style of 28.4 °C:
-3 °C
